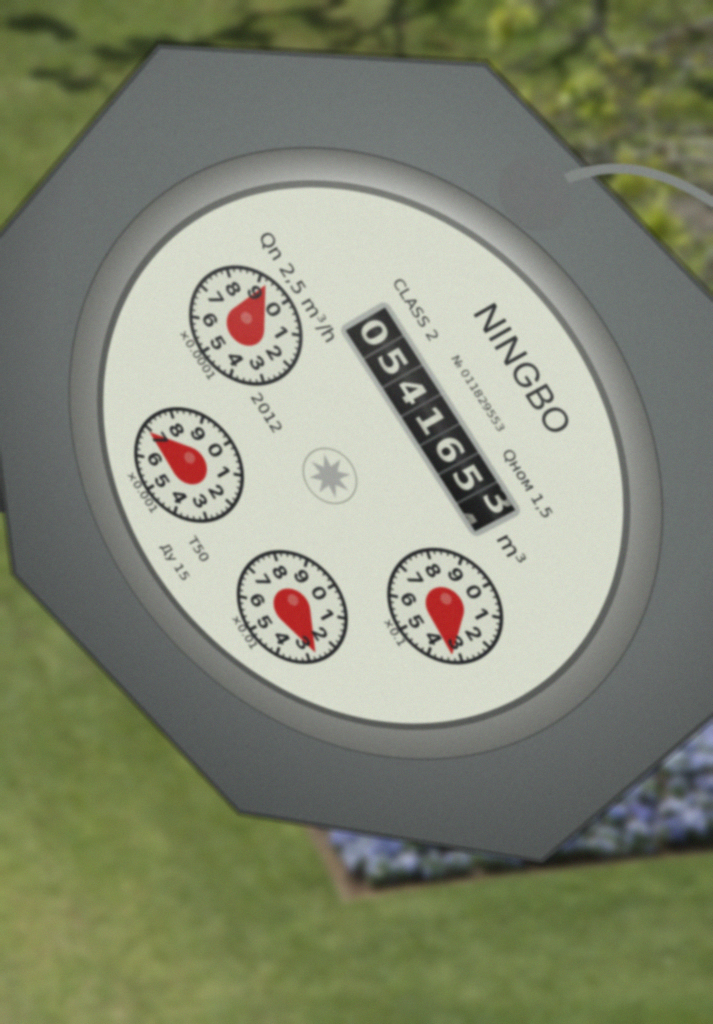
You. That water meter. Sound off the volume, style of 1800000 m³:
541653.3269 m³
